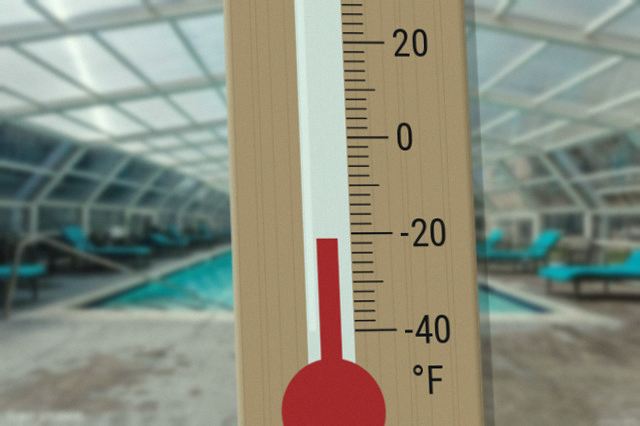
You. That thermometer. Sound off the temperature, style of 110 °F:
-21 °F
